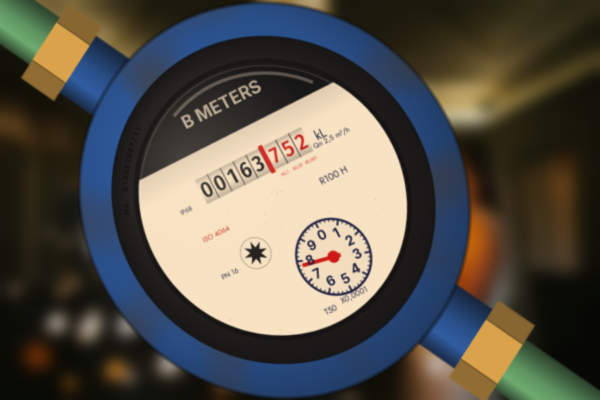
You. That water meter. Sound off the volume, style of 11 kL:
163.7527 kL
